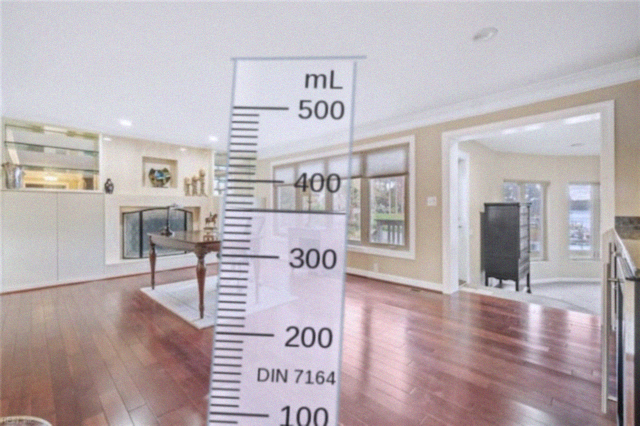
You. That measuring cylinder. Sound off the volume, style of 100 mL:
360 mL
